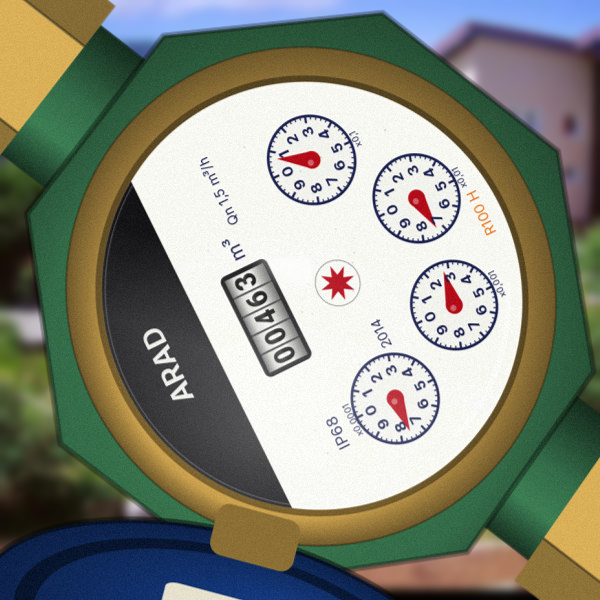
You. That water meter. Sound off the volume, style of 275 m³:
463.0727 m³
